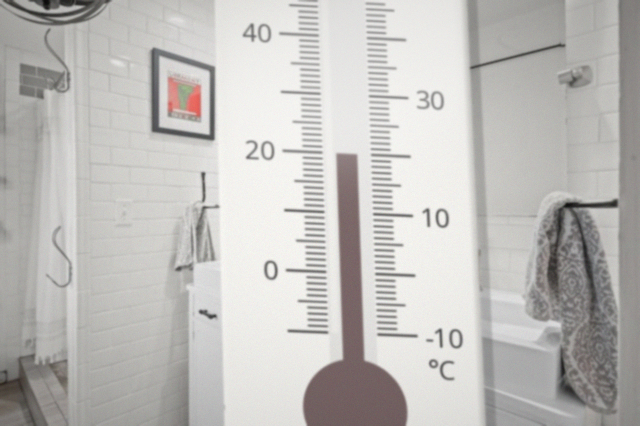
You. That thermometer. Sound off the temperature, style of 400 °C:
20 °C
